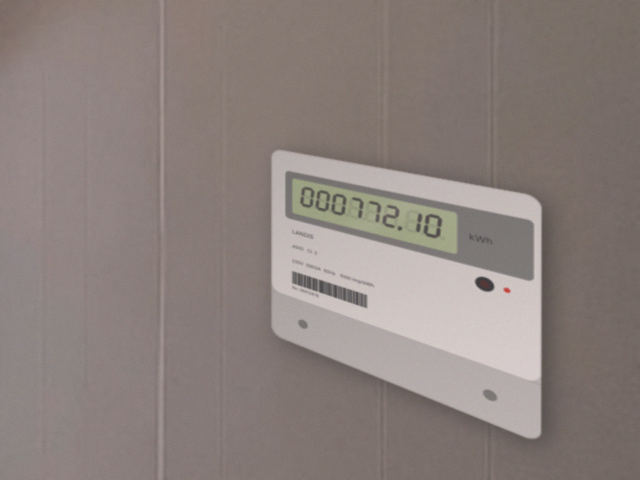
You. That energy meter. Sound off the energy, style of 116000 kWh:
772.10 kWh
